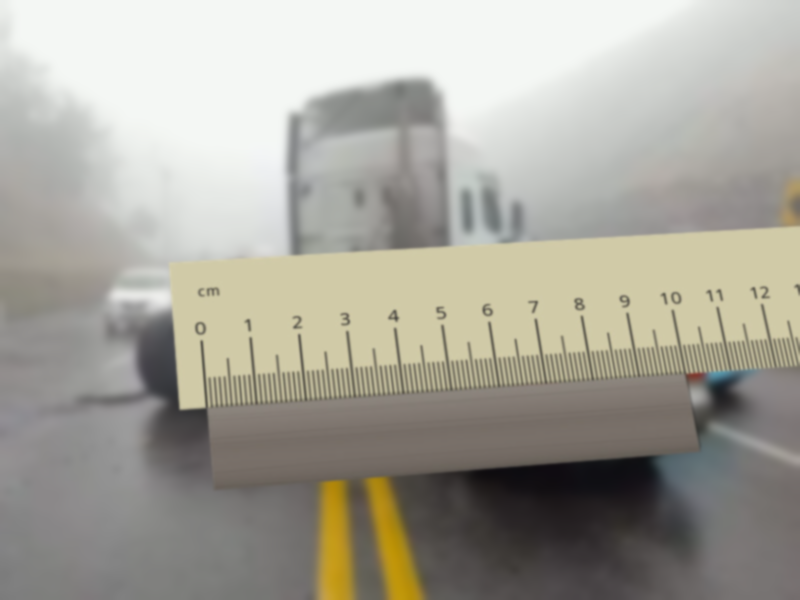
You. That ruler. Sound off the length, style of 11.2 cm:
10 cm
